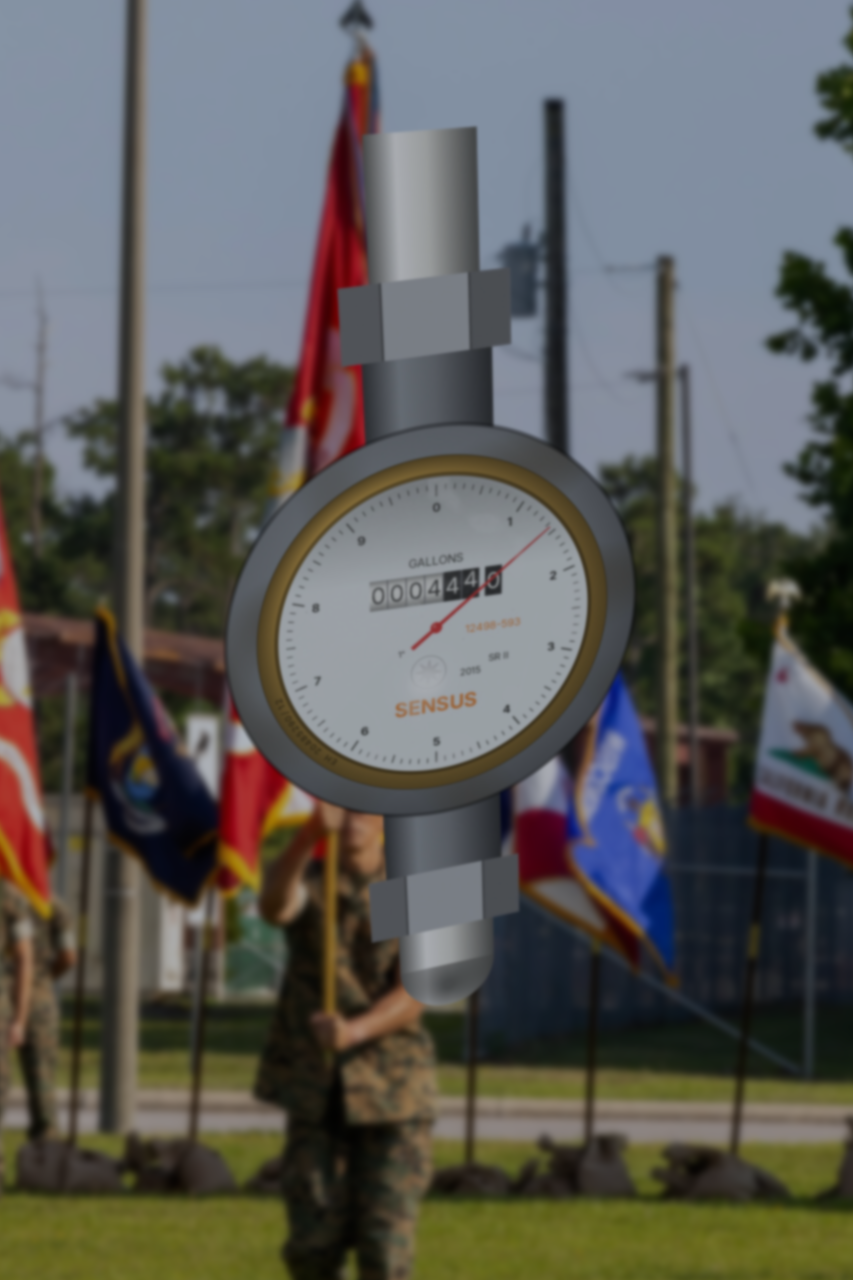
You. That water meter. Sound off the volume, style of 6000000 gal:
4441.4 gal
